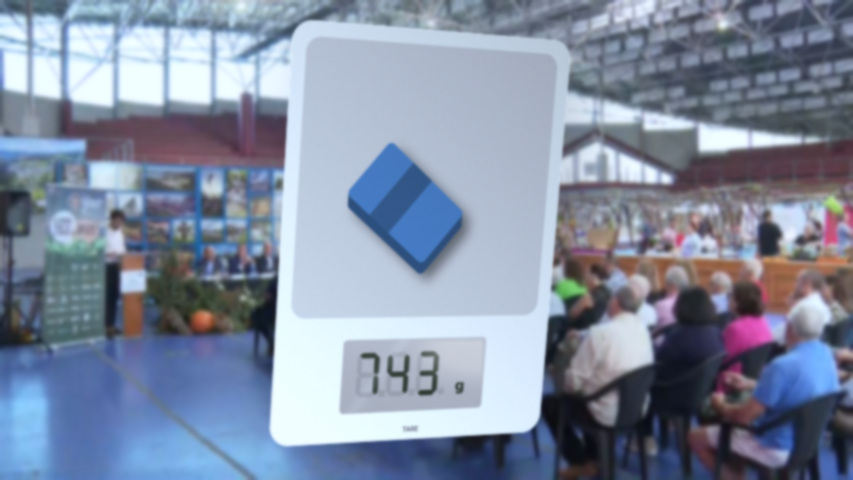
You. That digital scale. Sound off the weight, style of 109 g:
743 g
